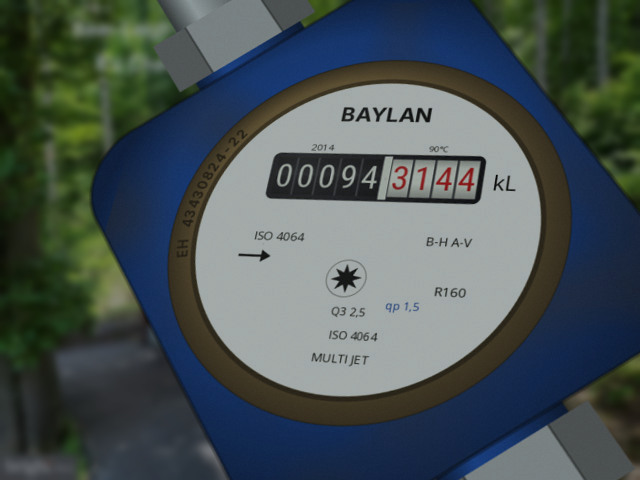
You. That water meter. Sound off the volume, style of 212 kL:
94.3144 kL
